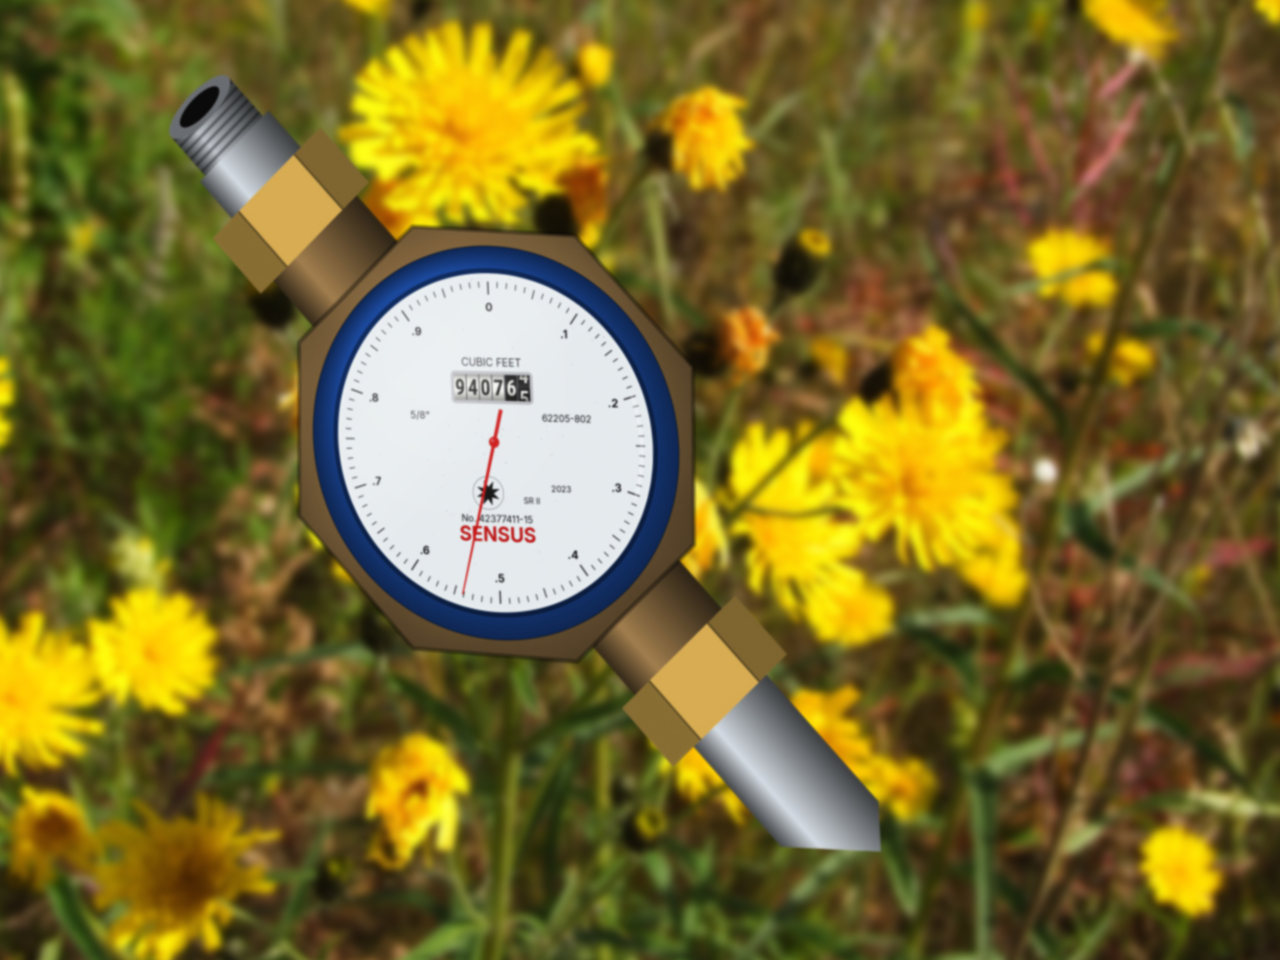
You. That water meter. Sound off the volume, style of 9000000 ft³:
940764.54 ft³
